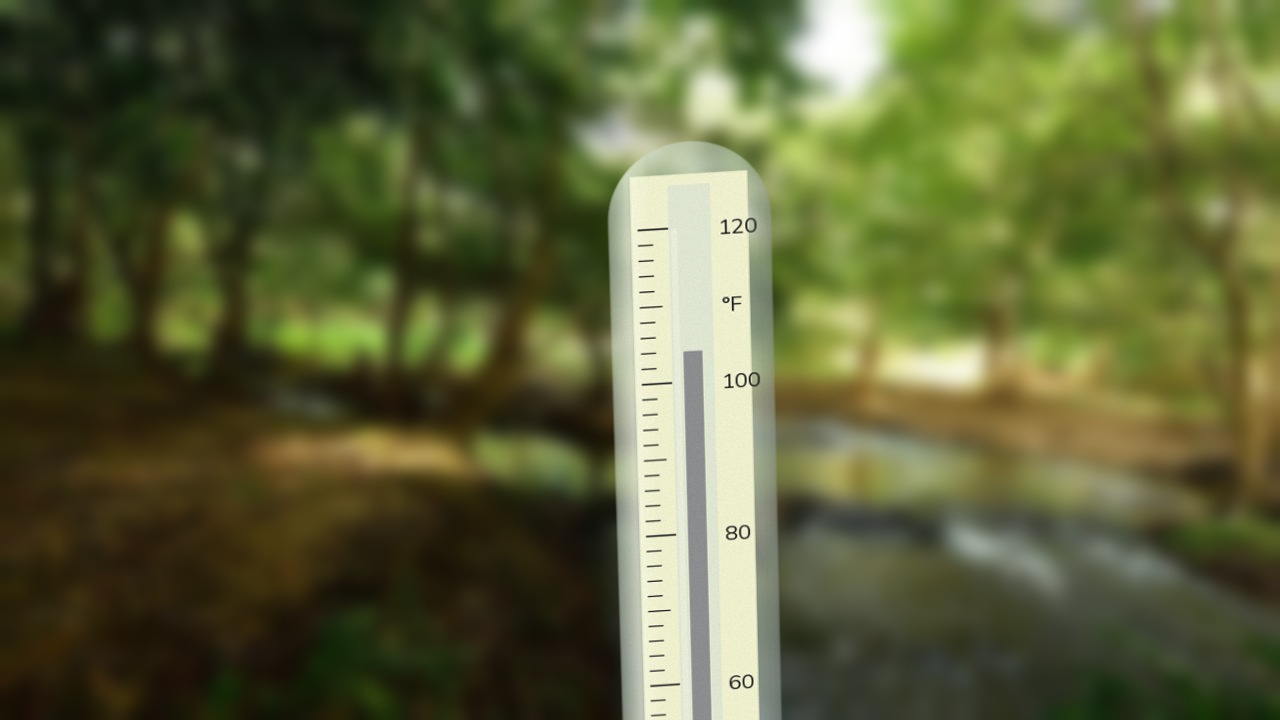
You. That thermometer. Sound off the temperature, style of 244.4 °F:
104 °F
